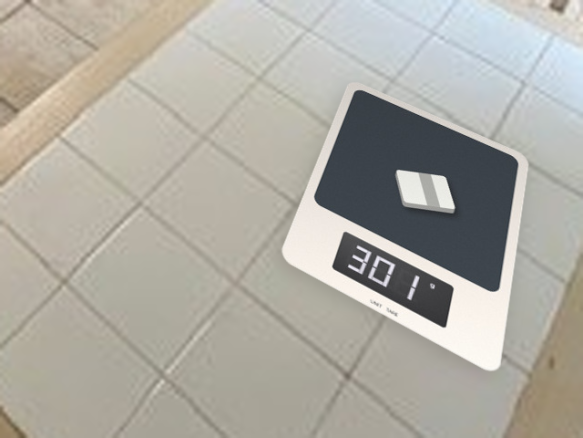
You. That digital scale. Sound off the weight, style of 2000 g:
301 g
